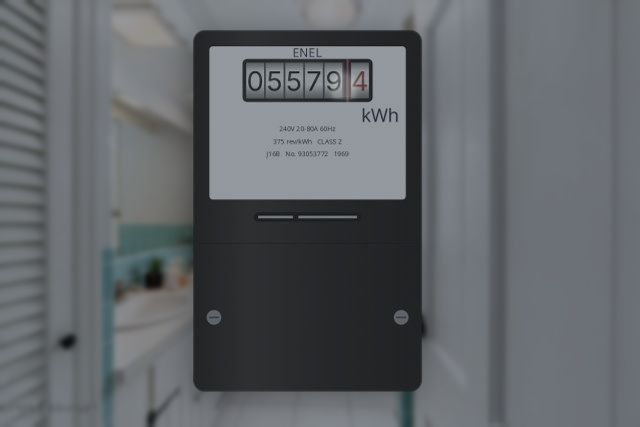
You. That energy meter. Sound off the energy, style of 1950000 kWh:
5579.4 kWh
